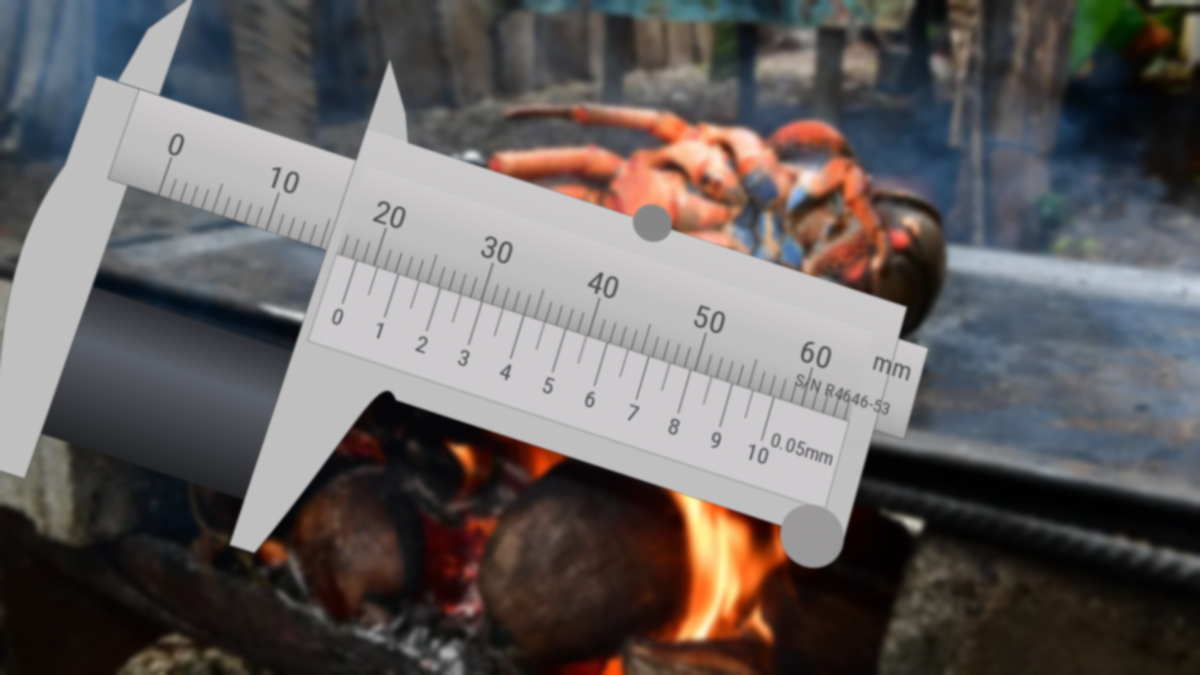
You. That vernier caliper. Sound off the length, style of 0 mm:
18.4 mm
